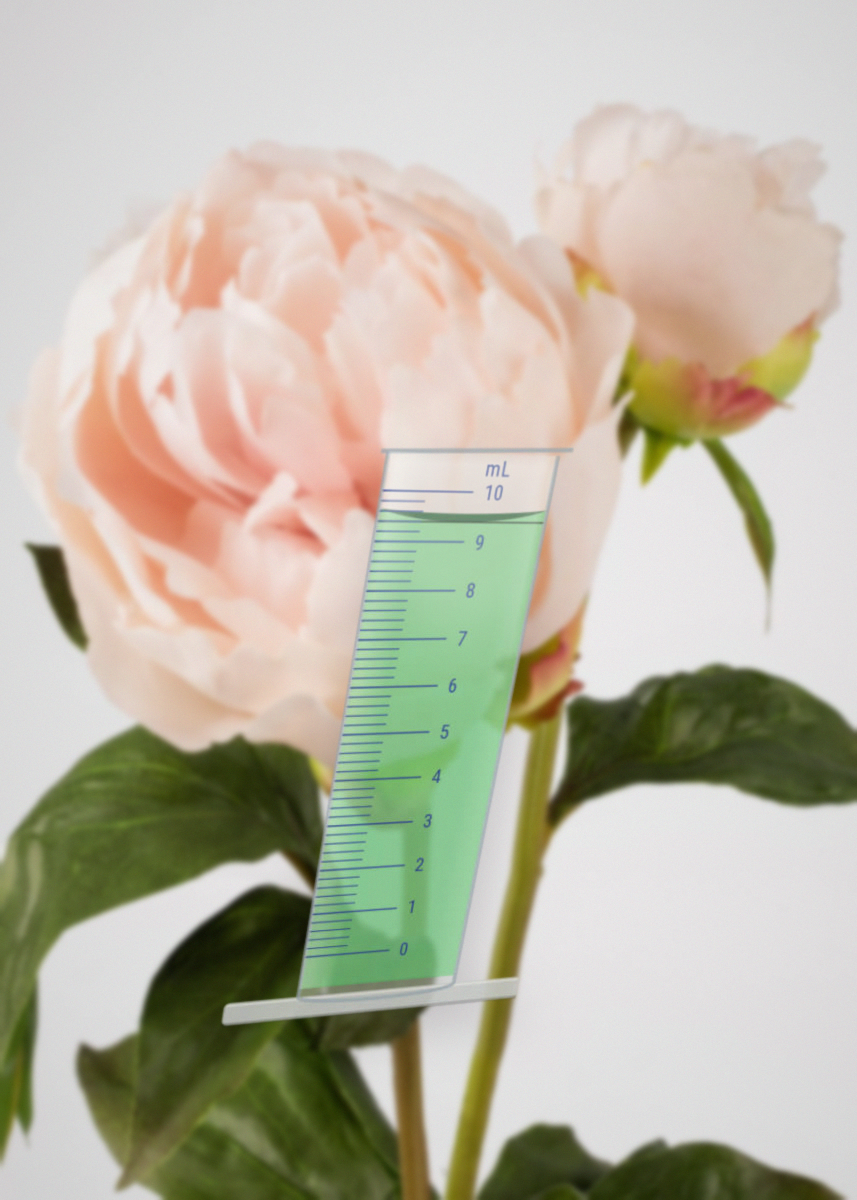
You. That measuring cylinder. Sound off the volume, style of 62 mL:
9.4 mL
